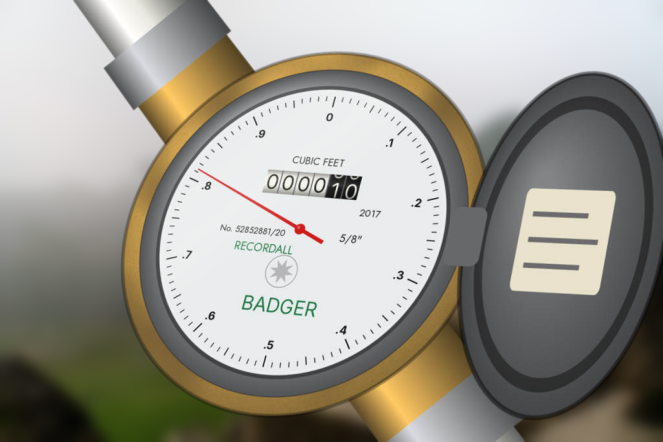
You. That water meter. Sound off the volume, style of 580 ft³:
9.81 ft³
